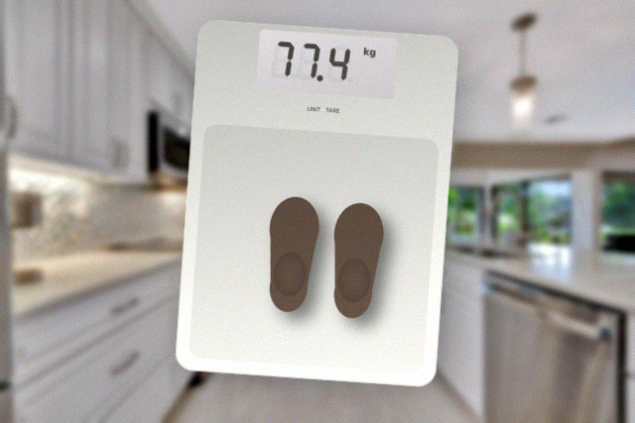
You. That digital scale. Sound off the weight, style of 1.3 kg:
77.4 kg
